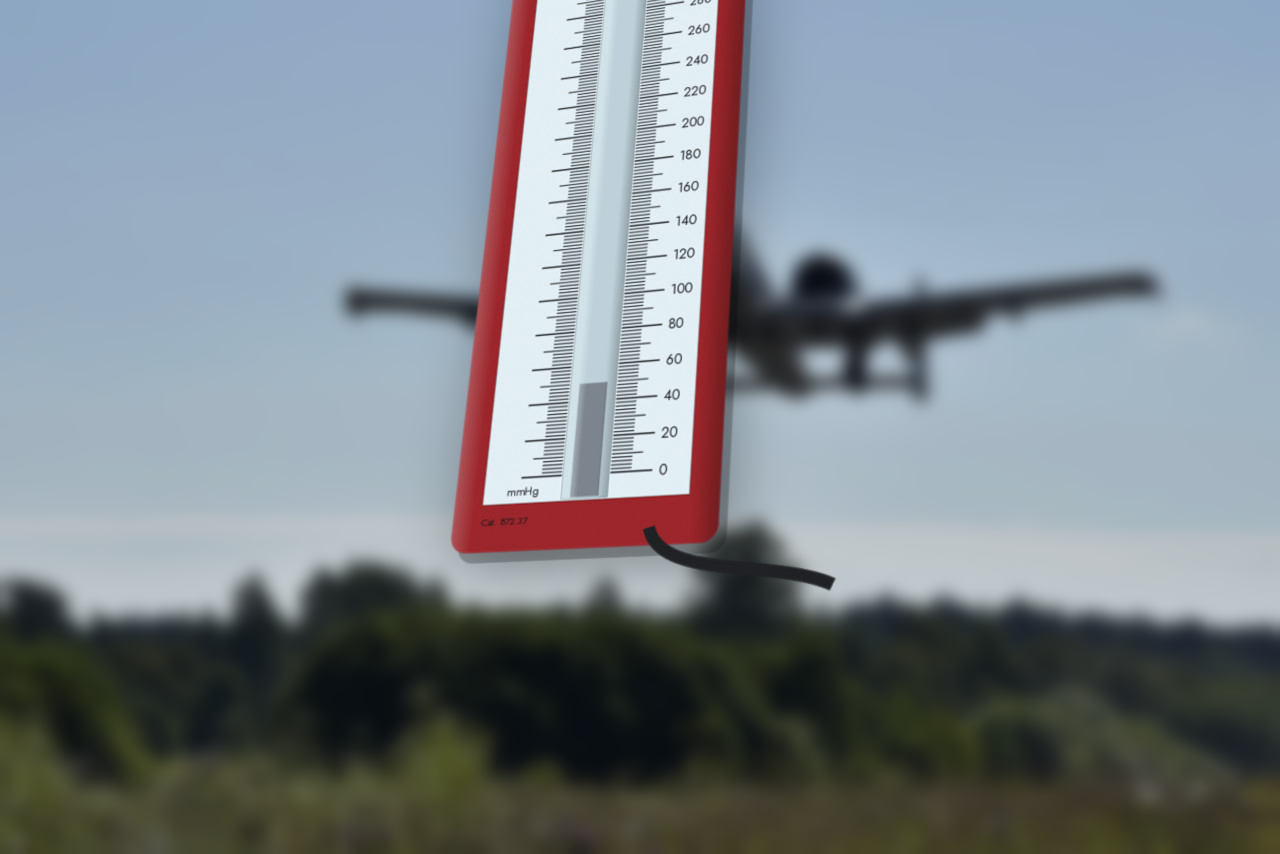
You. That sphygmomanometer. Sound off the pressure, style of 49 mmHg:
50 mmHg
